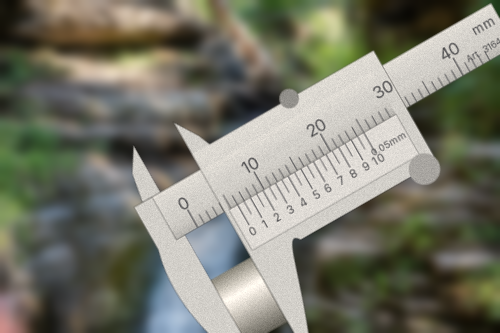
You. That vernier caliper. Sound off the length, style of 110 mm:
6.0 mm
